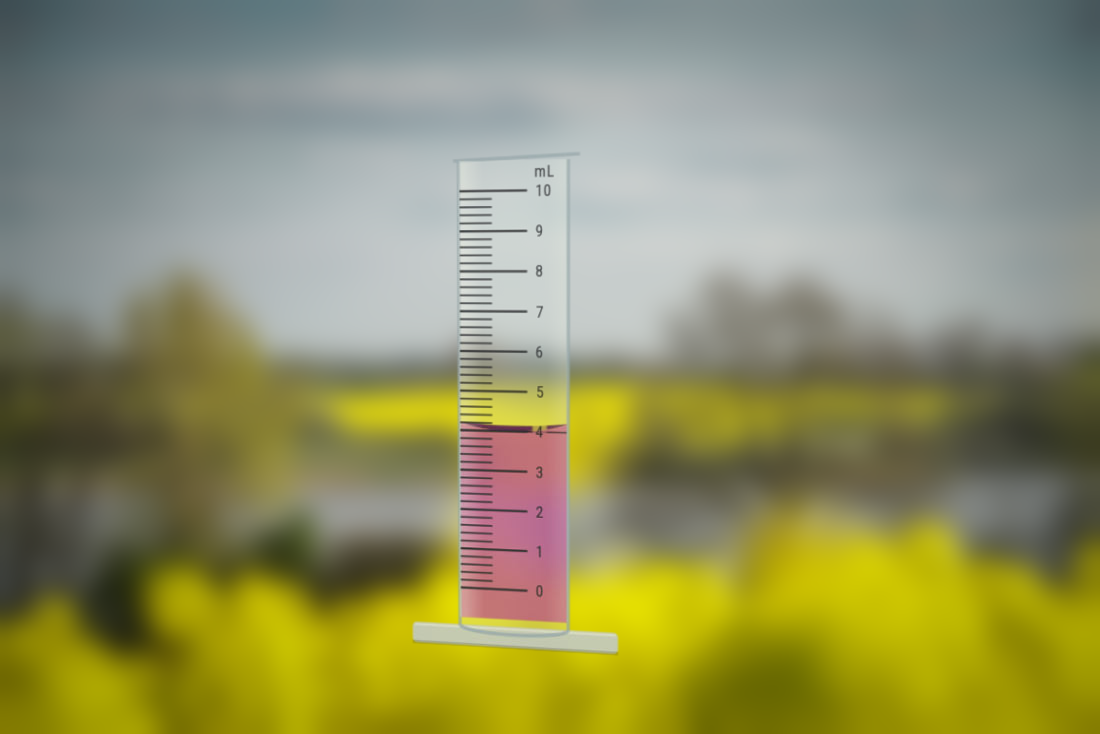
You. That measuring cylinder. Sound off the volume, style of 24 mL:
4 mL
